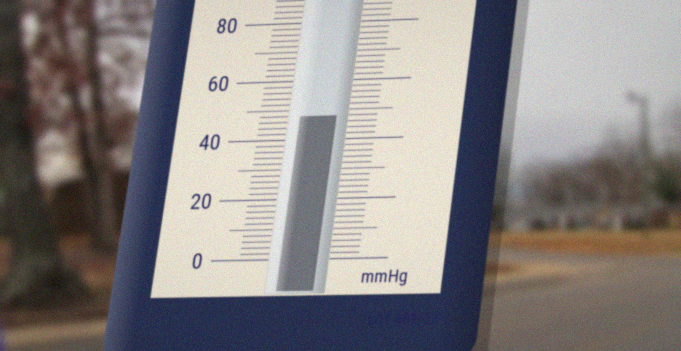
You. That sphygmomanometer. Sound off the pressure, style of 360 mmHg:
48 mmHg
